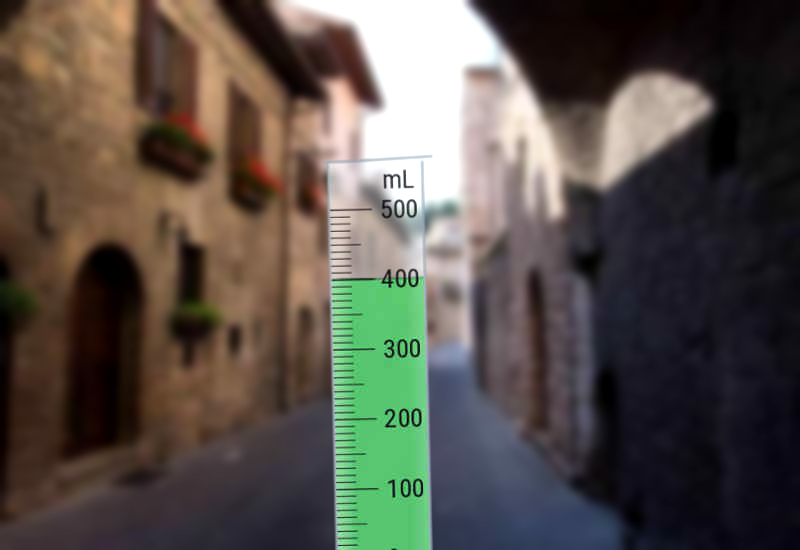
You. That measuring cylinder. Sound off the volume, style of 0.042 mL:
400 mL
